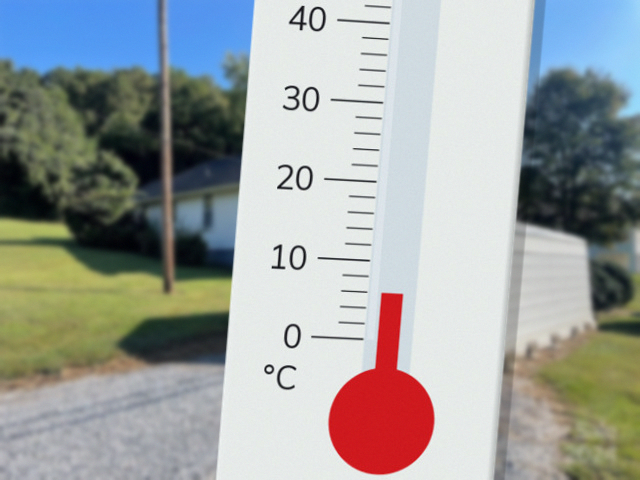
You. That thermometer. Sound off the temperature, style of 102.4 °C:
6 °C
